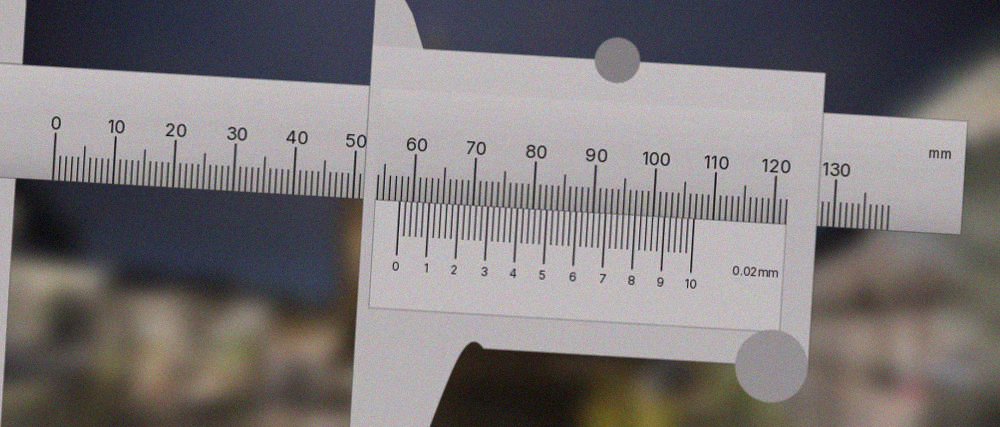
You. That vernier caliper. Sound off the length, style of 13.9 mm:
57.8 mm
